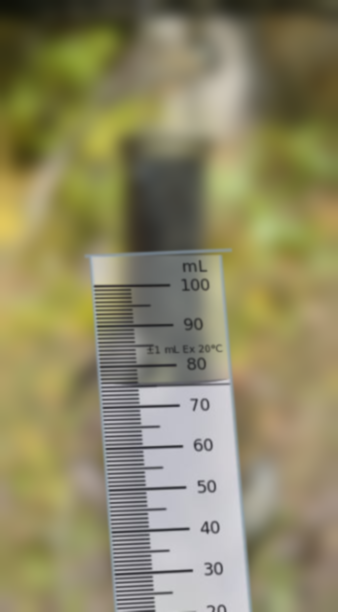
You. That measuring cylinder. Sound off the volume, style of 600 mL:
75 mL
